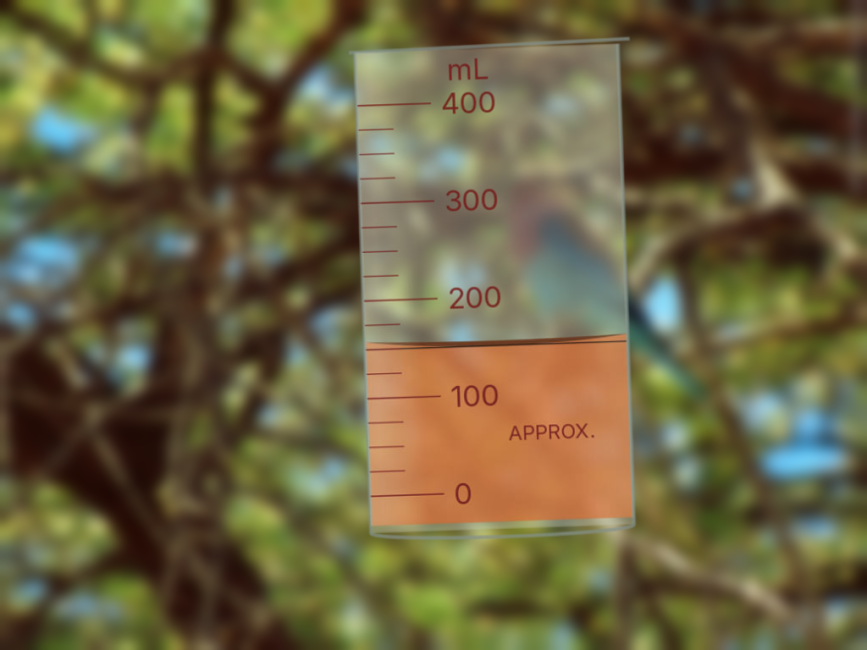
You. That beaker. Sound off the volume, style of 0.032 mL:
150 mL
